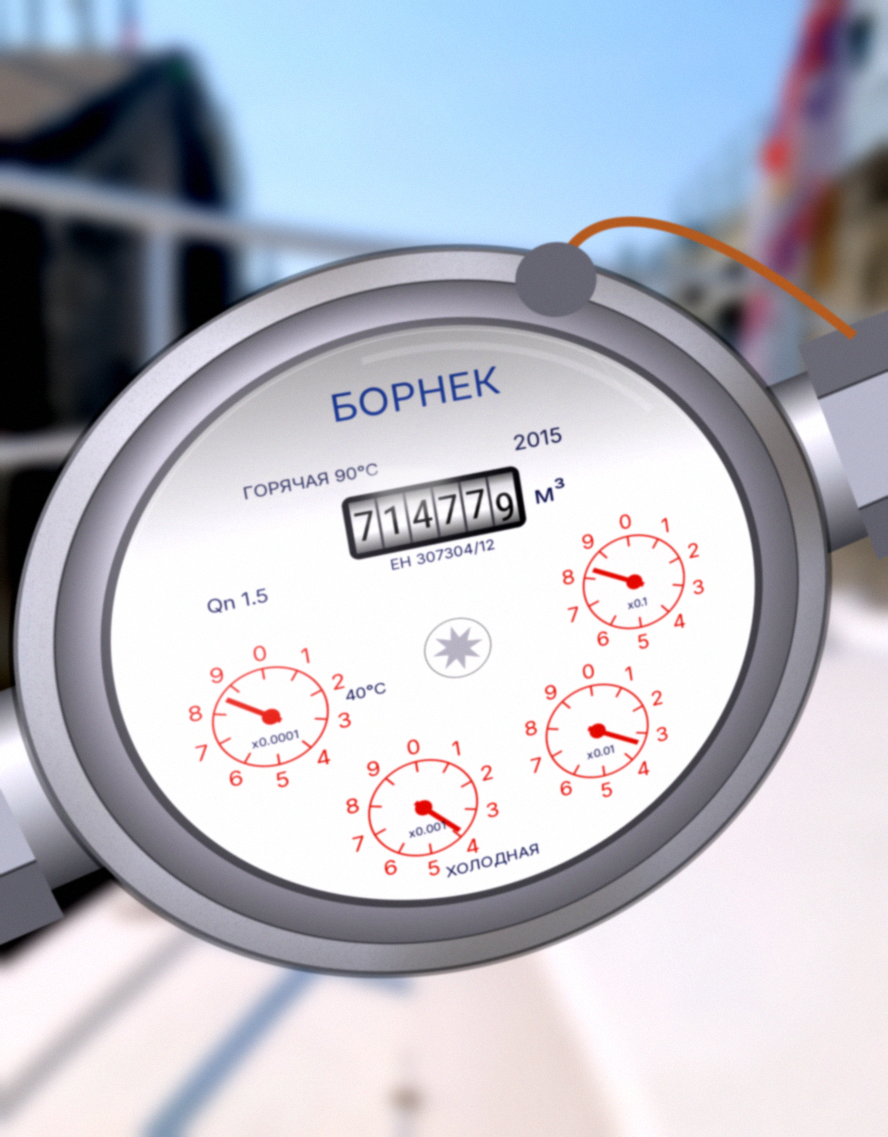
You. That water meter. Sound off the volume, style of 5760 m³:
714778.8338 m³
